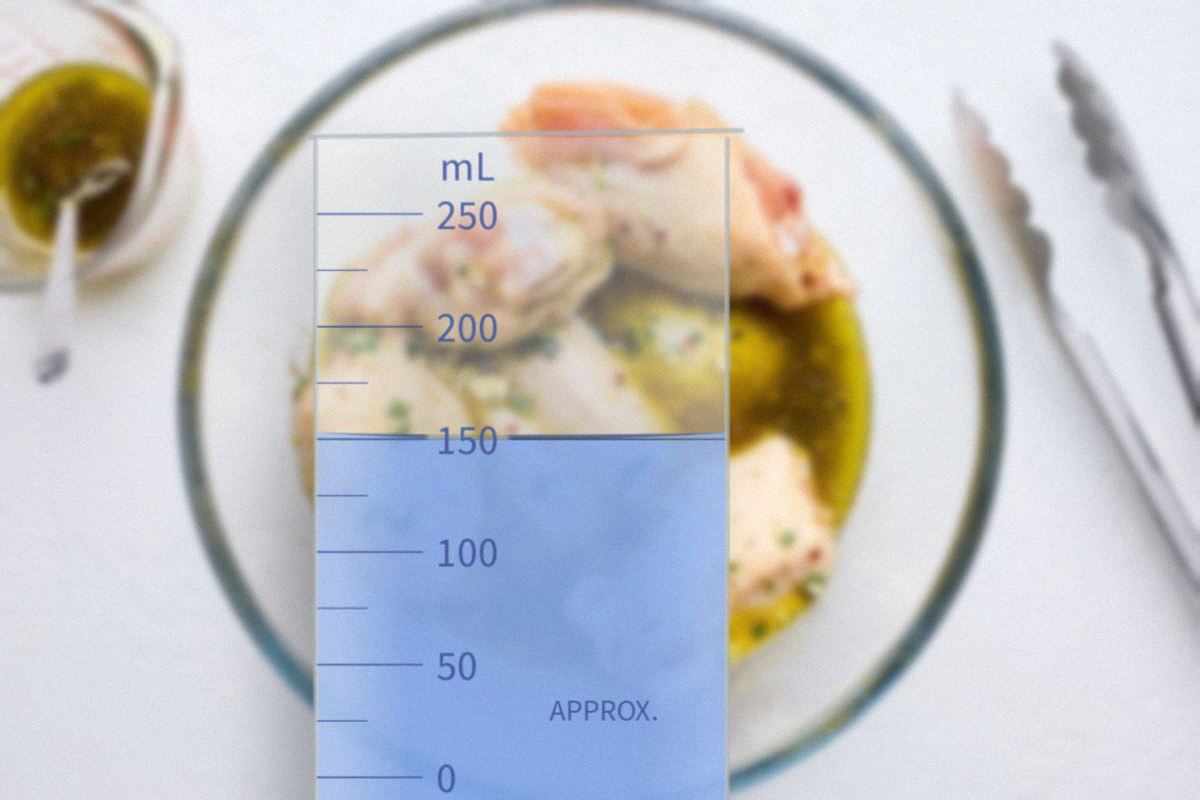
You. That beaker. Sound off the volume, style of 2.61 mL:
150 mL
